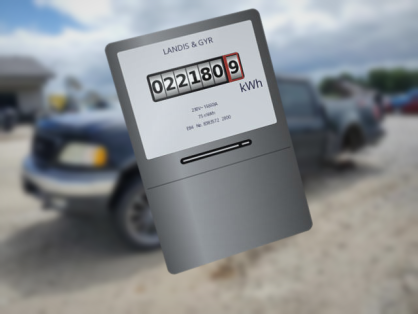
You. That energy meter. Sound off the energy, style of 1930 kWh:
22180.9 kWh
